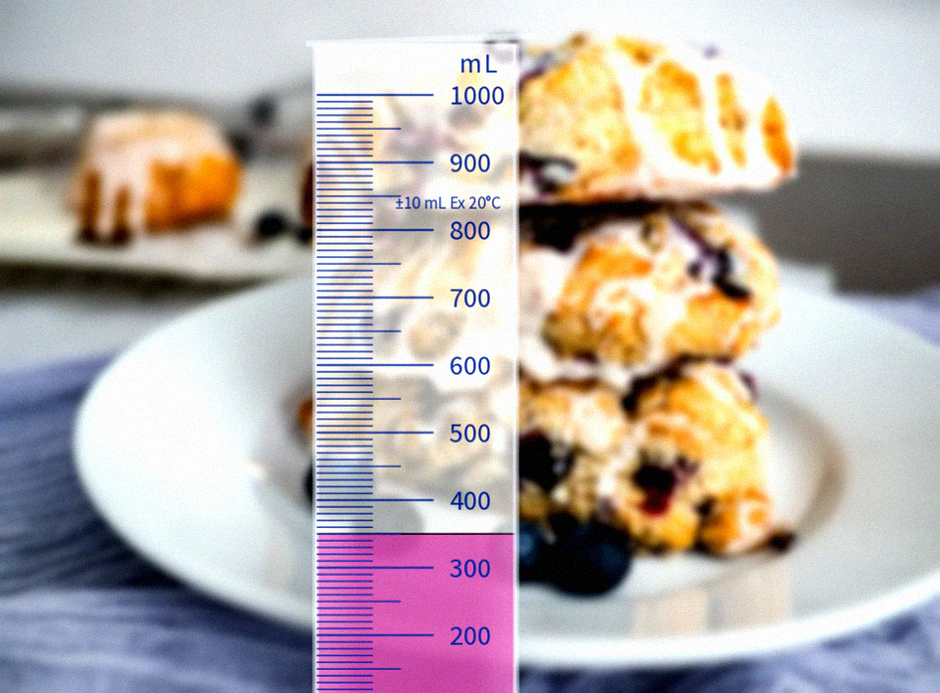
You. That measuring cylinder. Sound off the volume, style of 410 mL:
350 mL
